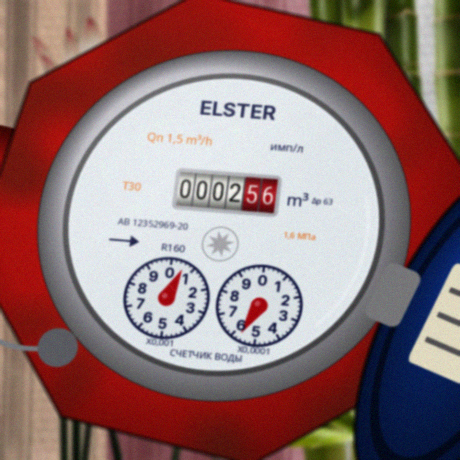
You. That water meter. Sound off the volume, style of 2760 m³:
2.5605 m³
